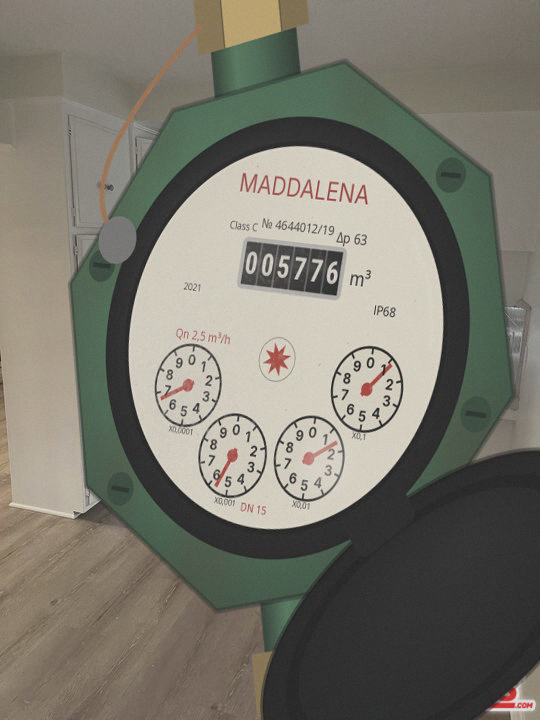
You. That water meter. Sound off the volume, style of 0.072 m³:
5776.1156 m³
